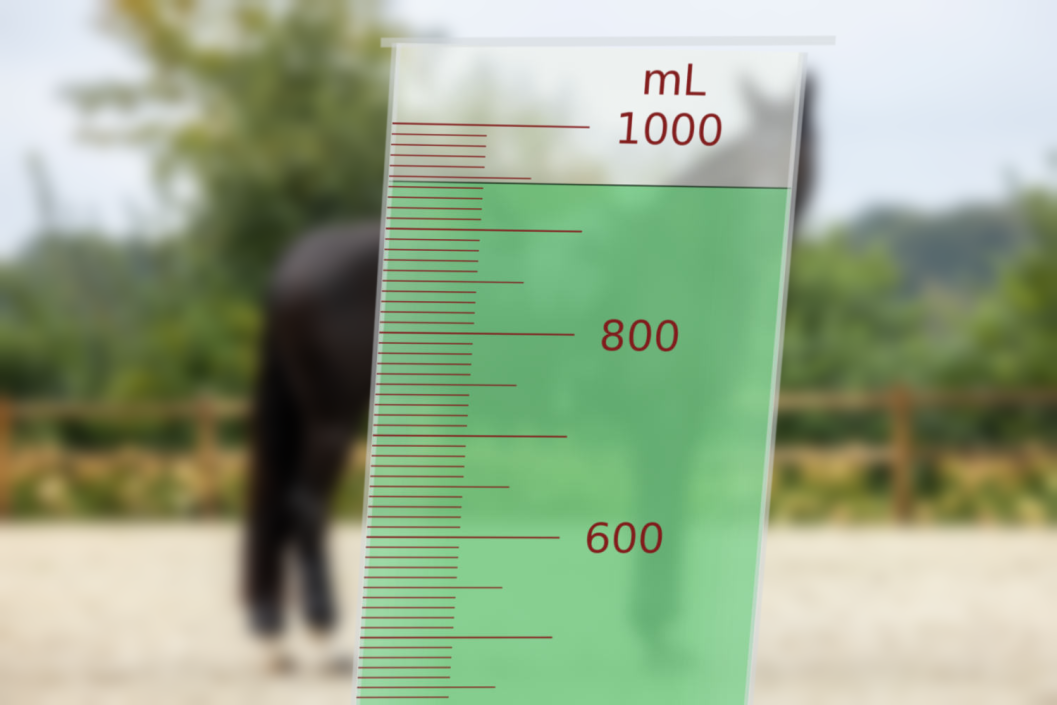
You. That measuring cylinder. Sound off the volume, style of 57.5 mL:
945 mL
